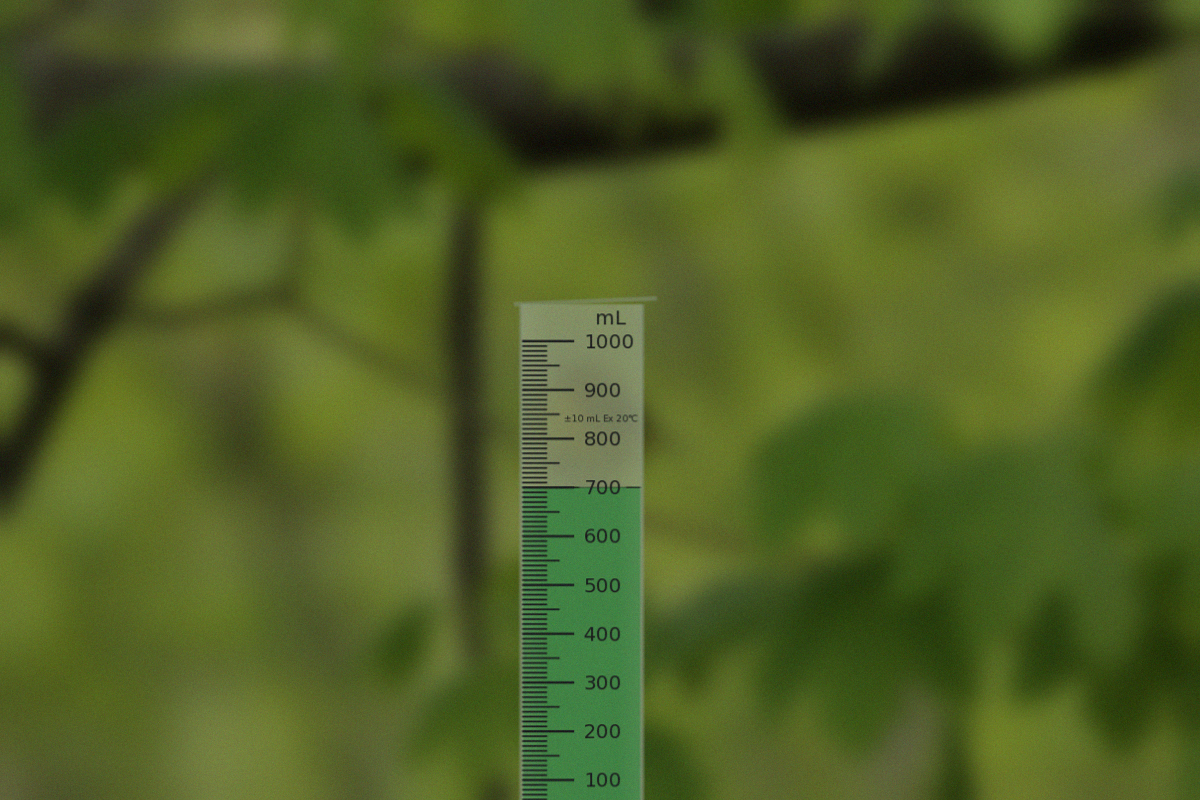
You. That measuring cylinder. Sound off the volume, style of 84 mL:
700 mL
